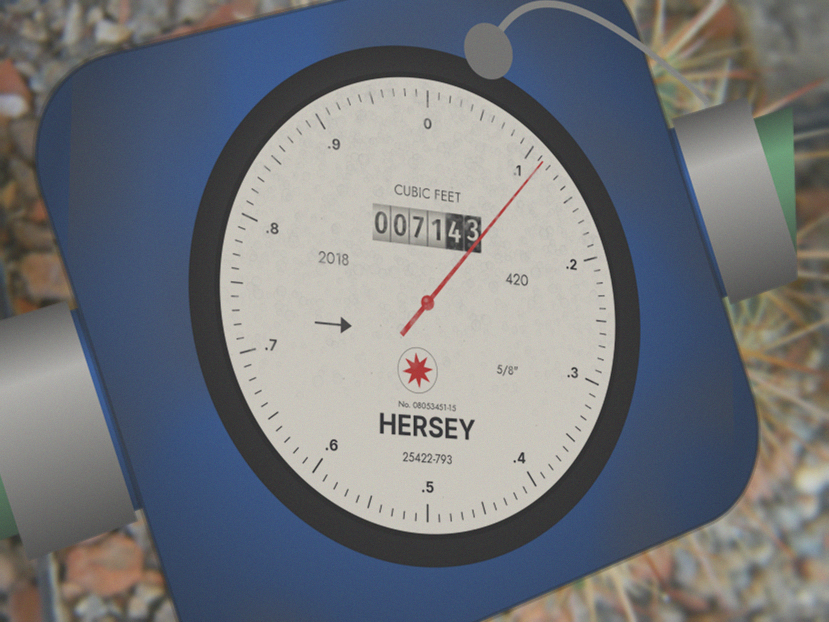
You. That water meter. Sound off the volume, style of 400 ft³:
7143.11 ft³
